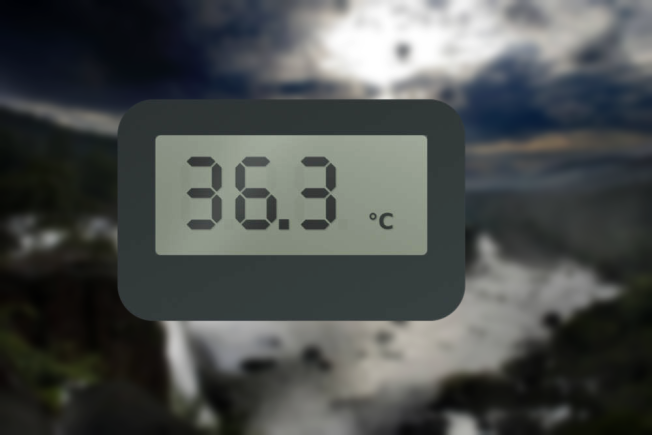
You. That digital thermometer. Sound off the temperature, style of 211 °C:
36.3 °C
